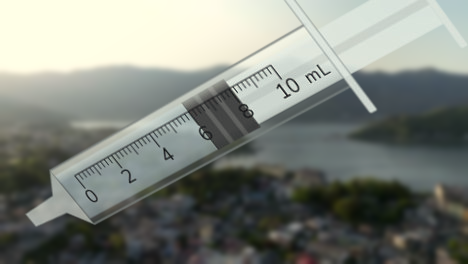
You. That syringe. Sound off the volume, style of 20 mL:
6 mL
